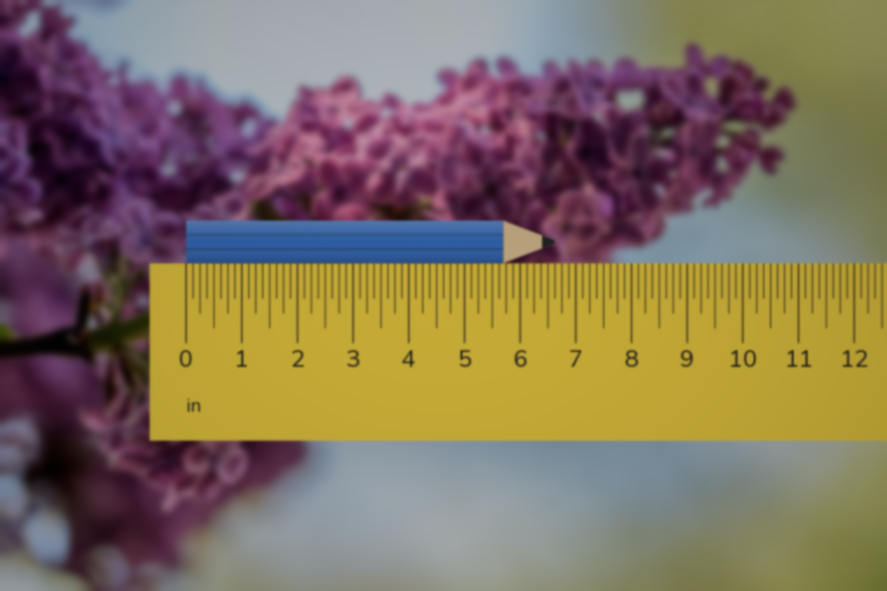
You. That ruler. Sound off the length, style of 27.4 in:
6.625 in
